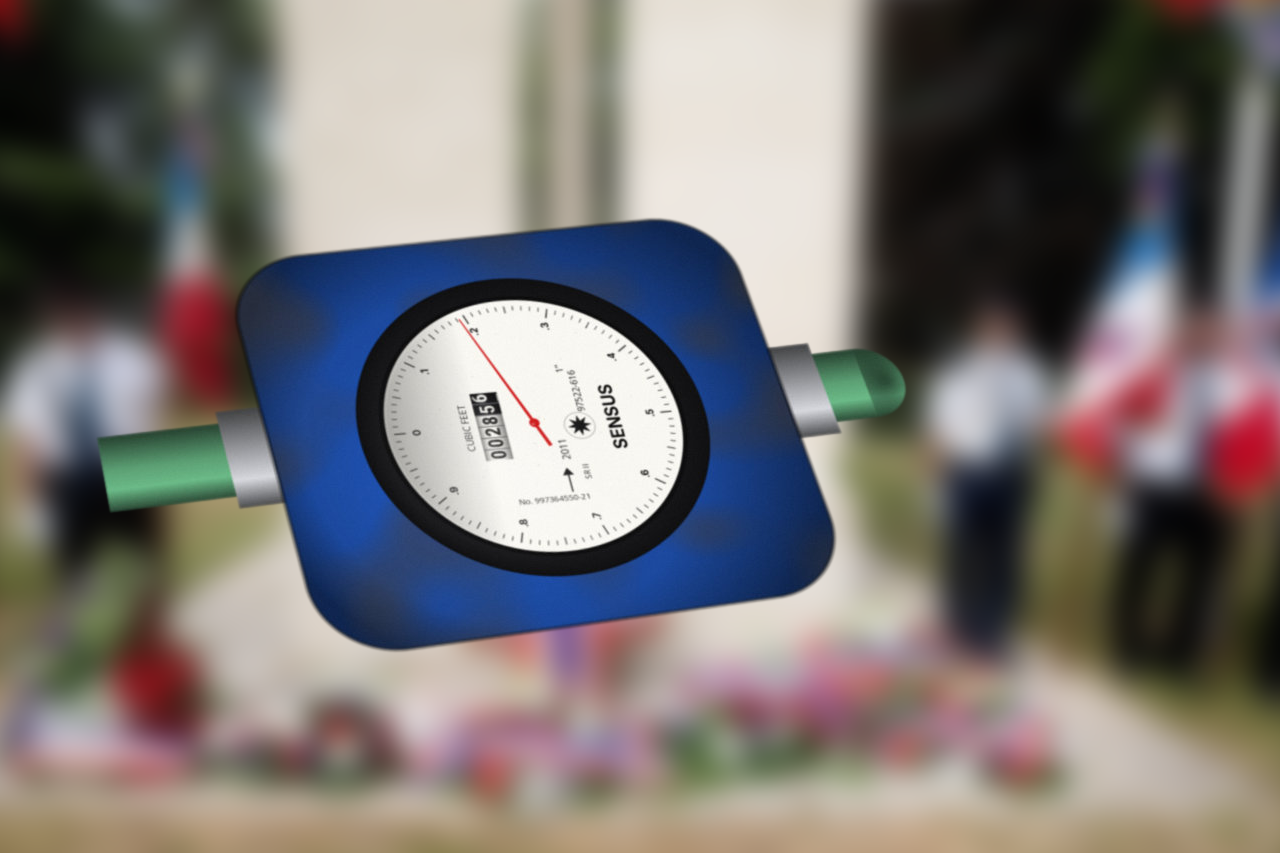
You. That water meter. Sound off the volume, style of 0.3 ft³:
2856.19 ft³
